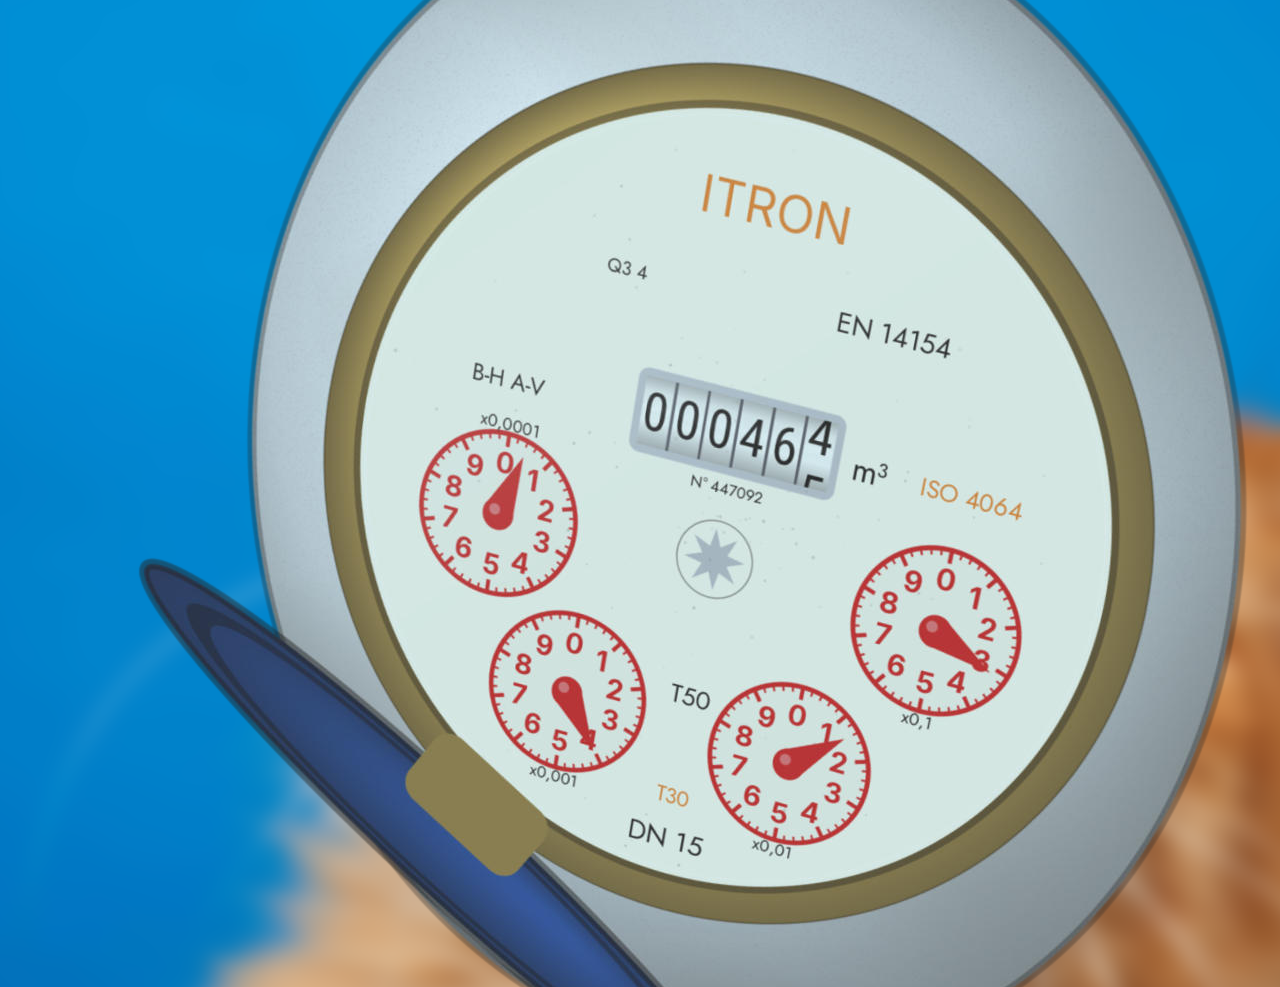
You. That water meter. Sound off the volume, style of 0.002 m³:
464.3140 m³
